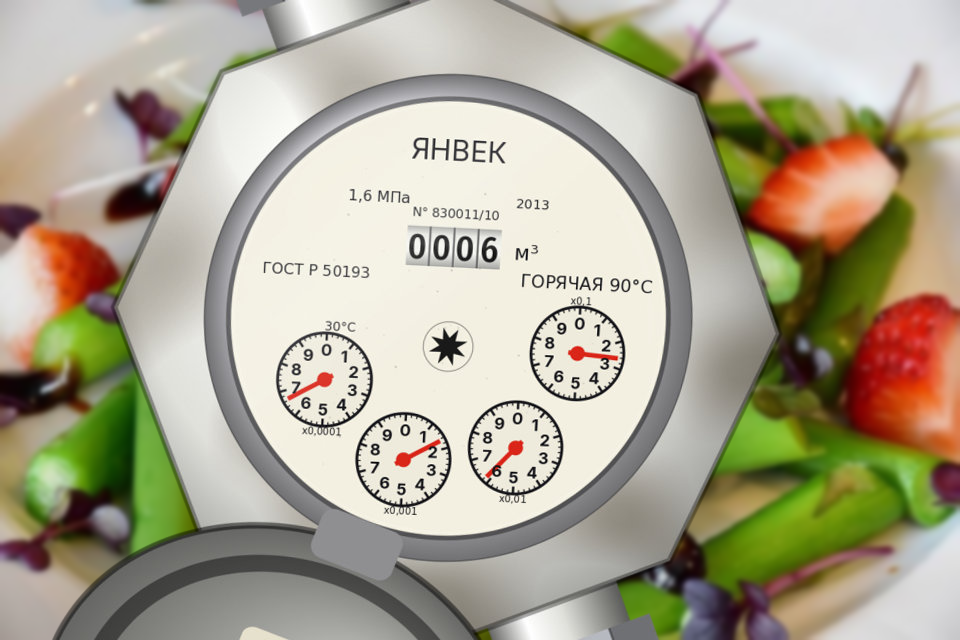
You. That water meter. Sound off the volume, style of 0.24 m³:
6.2616 m³
